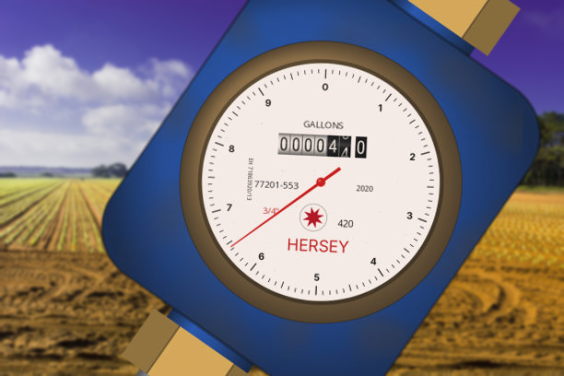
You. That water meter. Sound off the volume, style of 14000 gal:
436.4 gal
